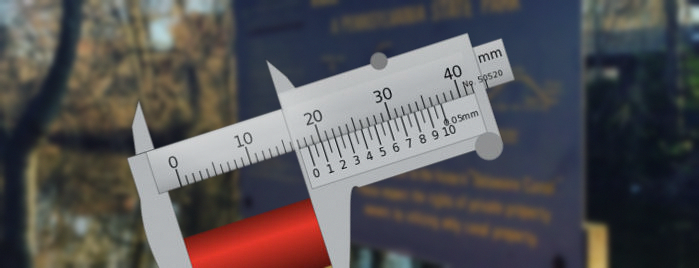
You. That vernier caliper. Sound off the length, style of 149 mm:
18.2 mm
